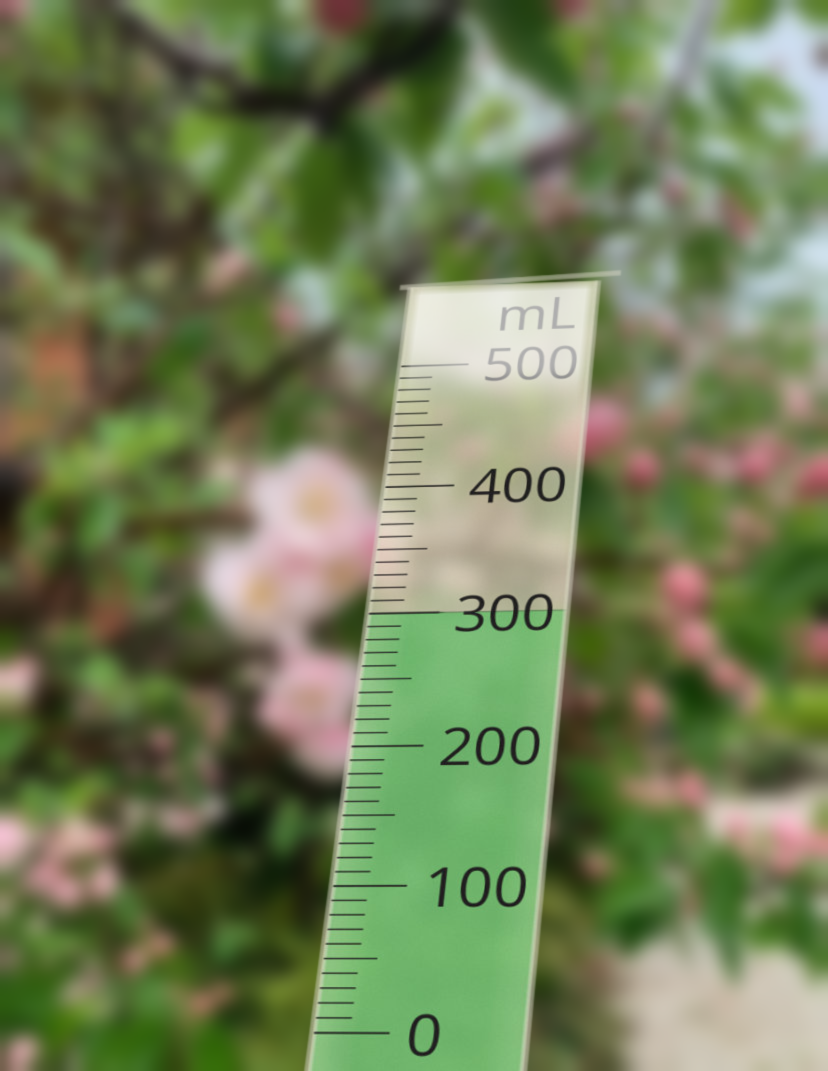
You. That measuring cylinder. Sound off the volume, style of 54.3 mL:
300 mL
